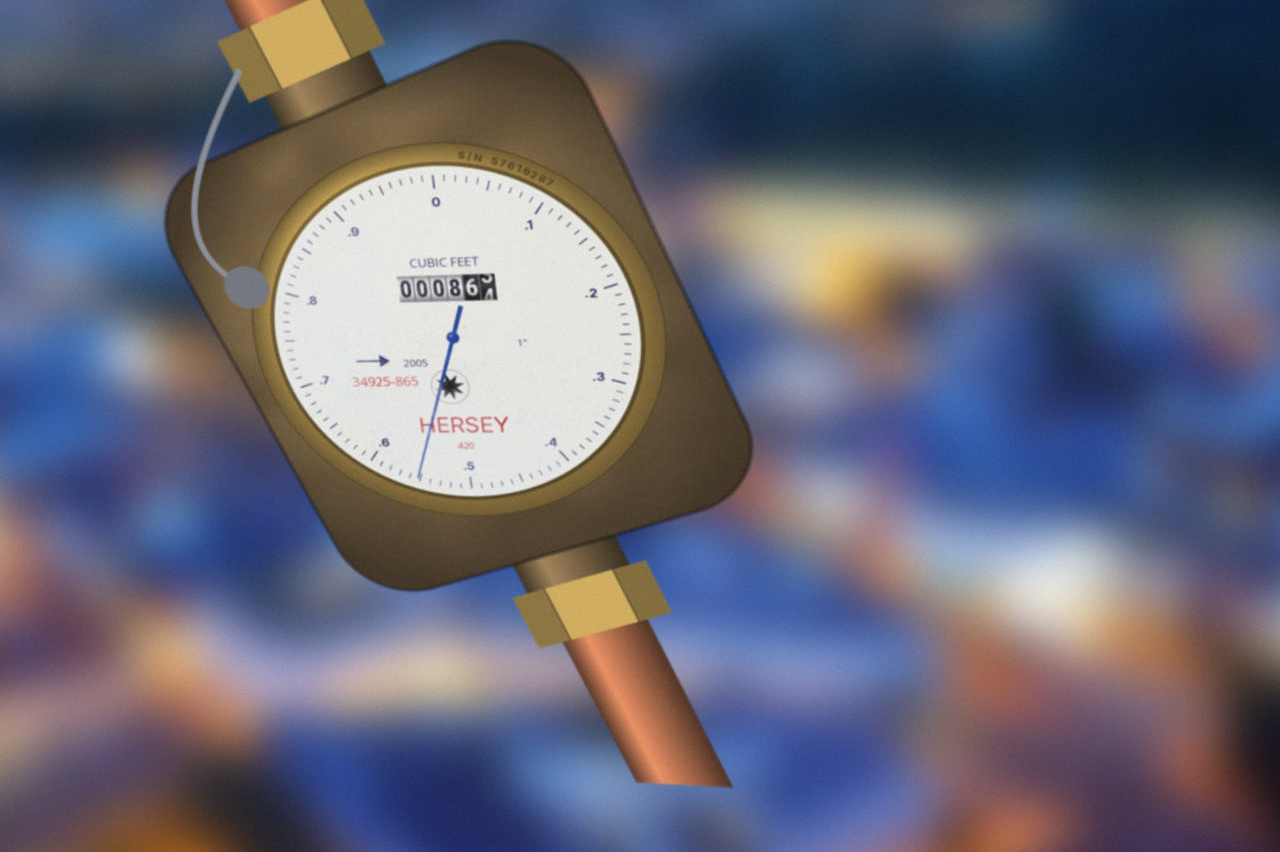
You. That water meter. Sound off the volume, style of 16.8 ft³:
863.55 ft³
